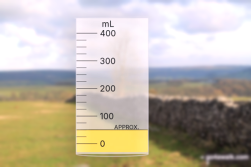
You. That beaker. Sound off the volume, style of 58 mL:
50 mL
